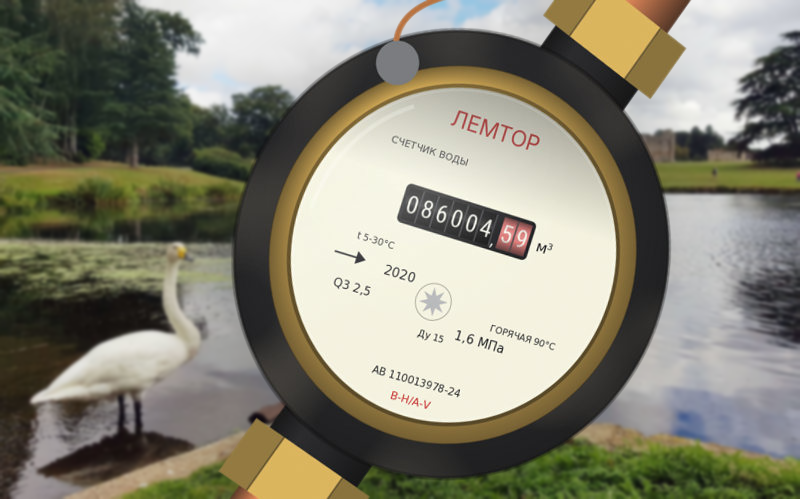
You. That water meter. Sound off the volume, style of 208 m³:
86004.59 m³
